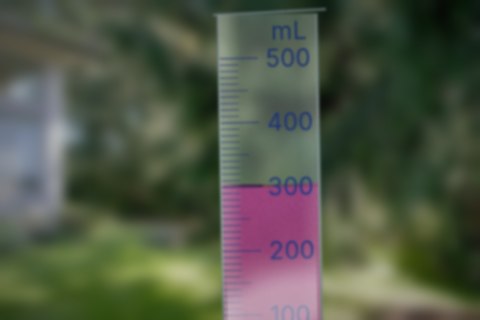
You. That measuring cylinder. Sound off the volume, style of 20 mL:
300 mL
